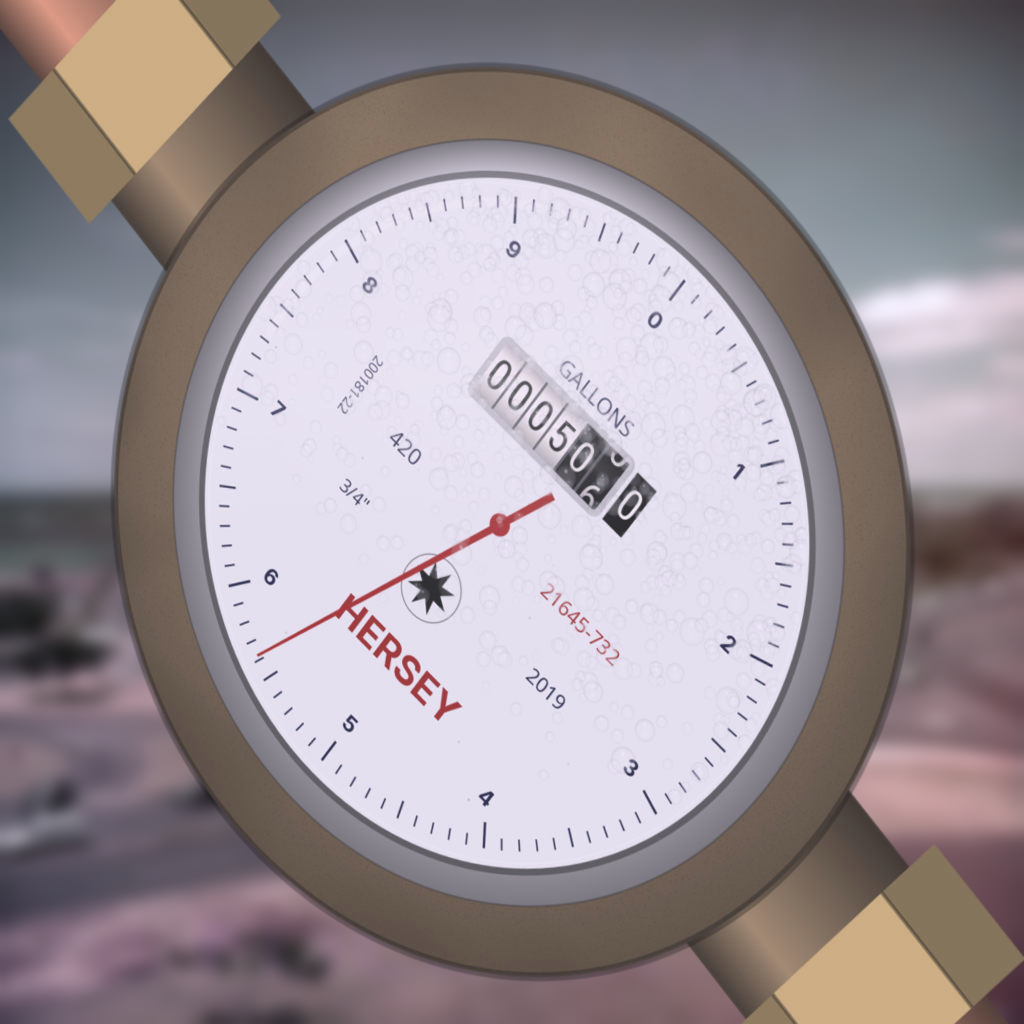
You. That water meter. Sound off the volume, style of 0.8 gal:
5055.6 gal
